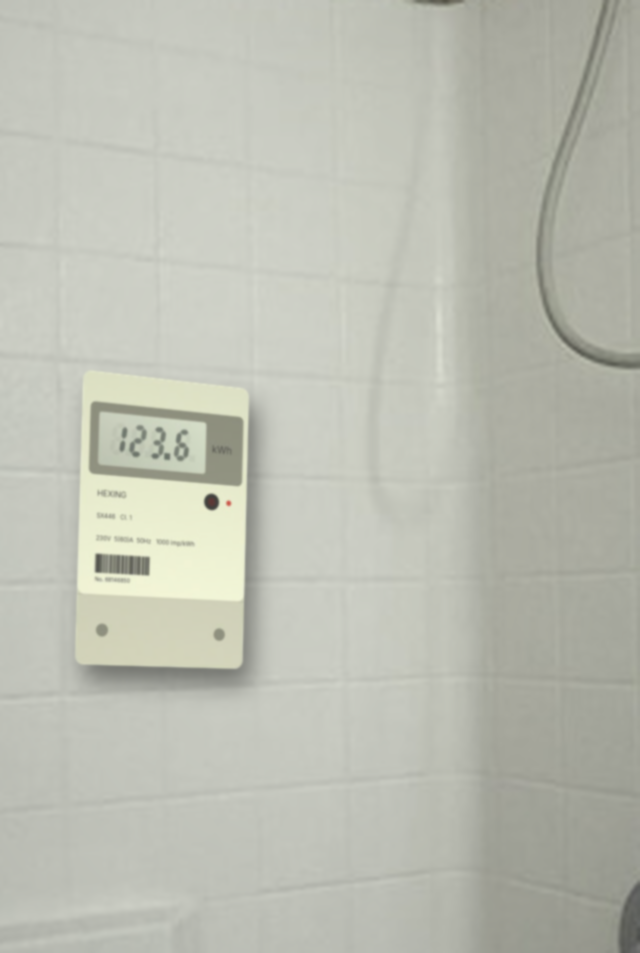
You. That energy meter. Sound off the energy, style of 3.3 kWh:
123.6 kWh
